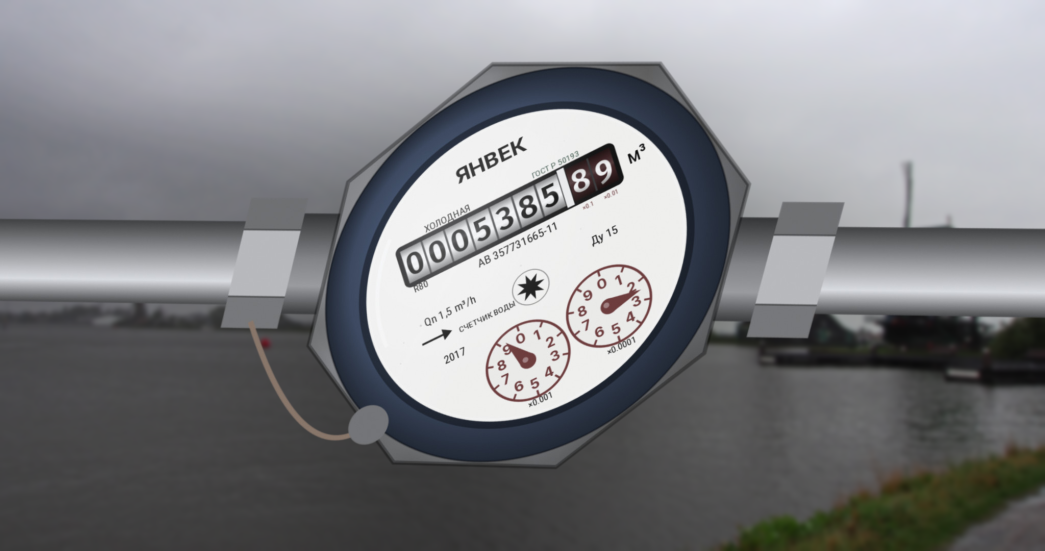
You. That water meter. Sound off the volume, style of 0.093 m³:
5385.8892 m³
